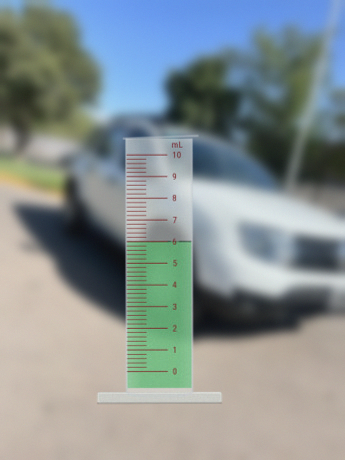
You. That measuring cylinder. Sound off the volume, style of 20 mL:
6 mL
